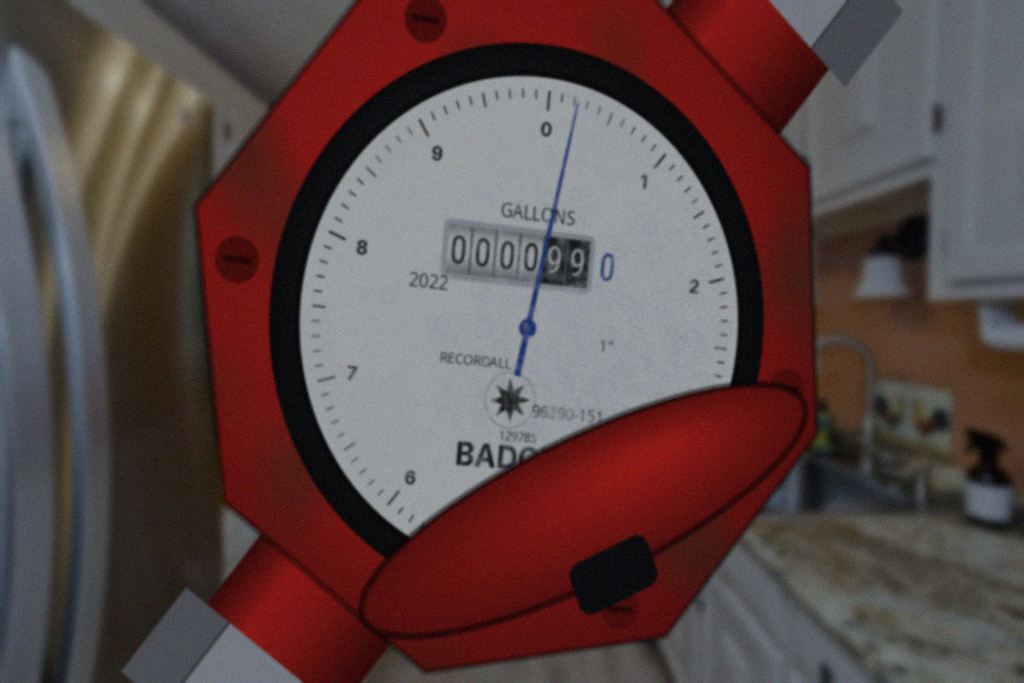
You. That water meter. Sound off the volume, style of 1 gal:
990.2 gal
